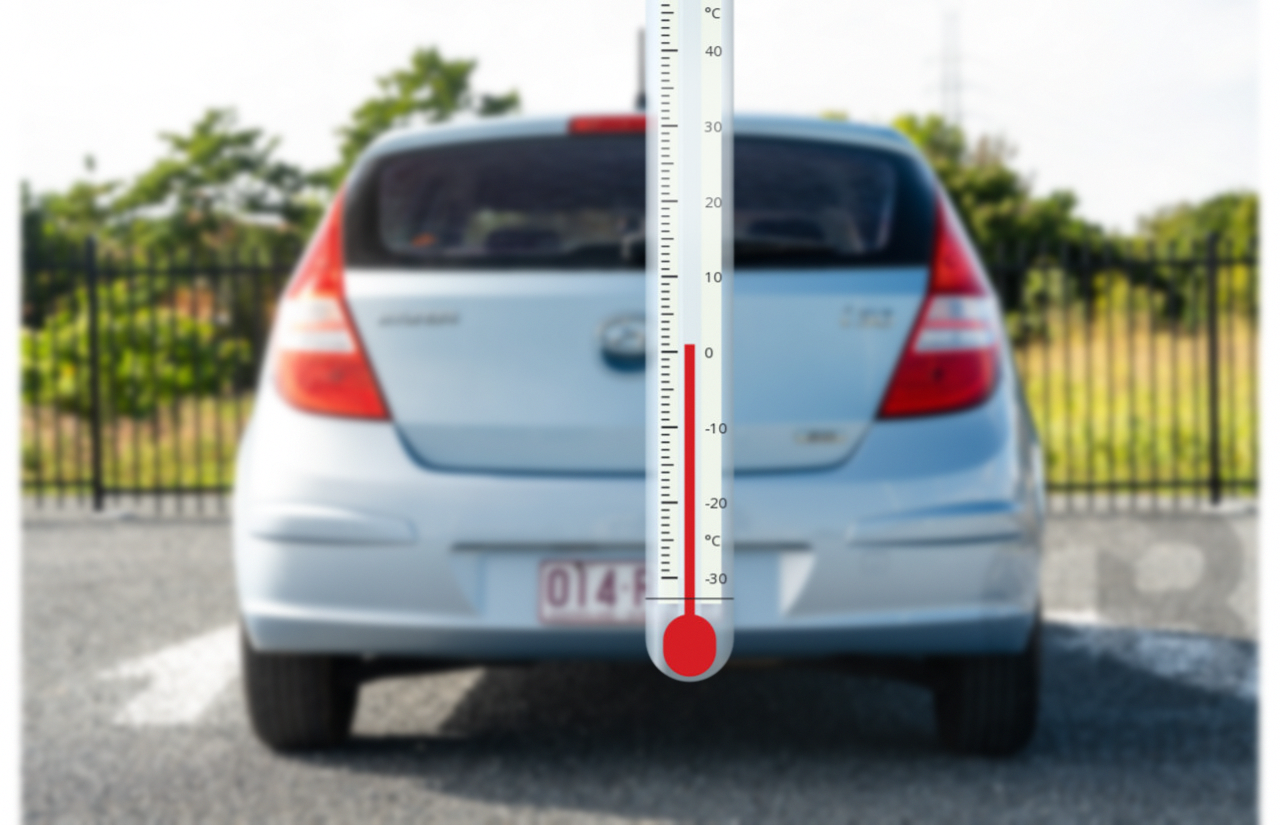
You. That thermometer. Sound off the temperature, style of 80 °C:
1 °C
